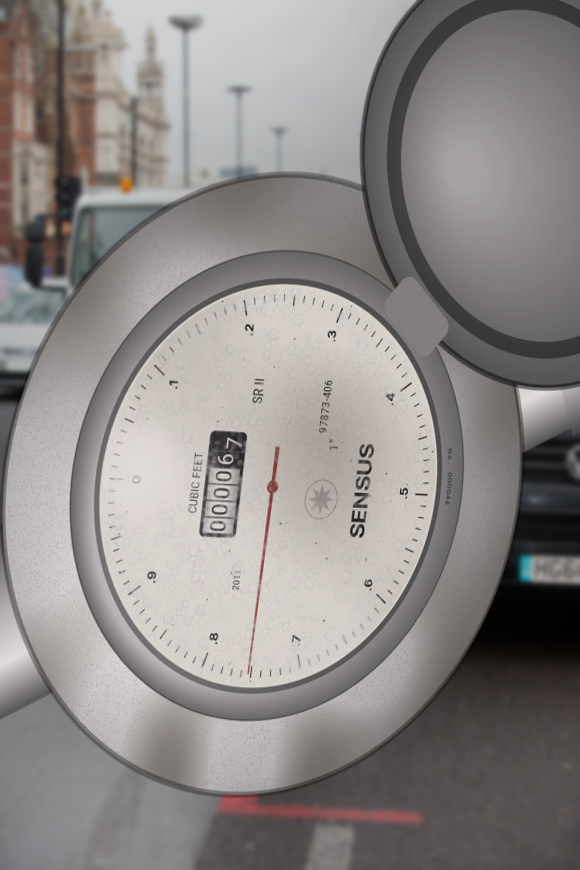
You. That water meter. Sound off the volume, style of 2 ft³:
66.75 ft³
